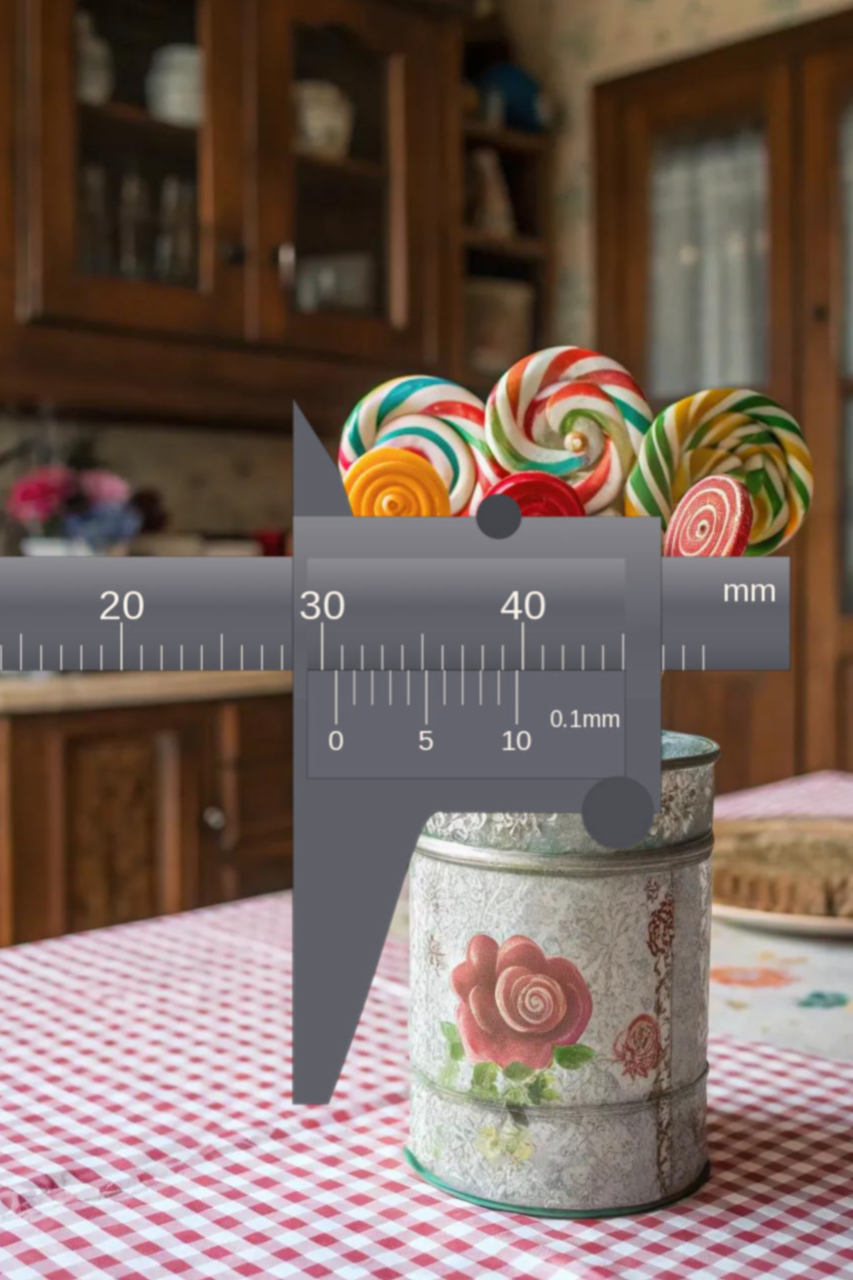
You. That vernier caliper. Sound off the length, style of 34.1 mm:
30.7 mm
